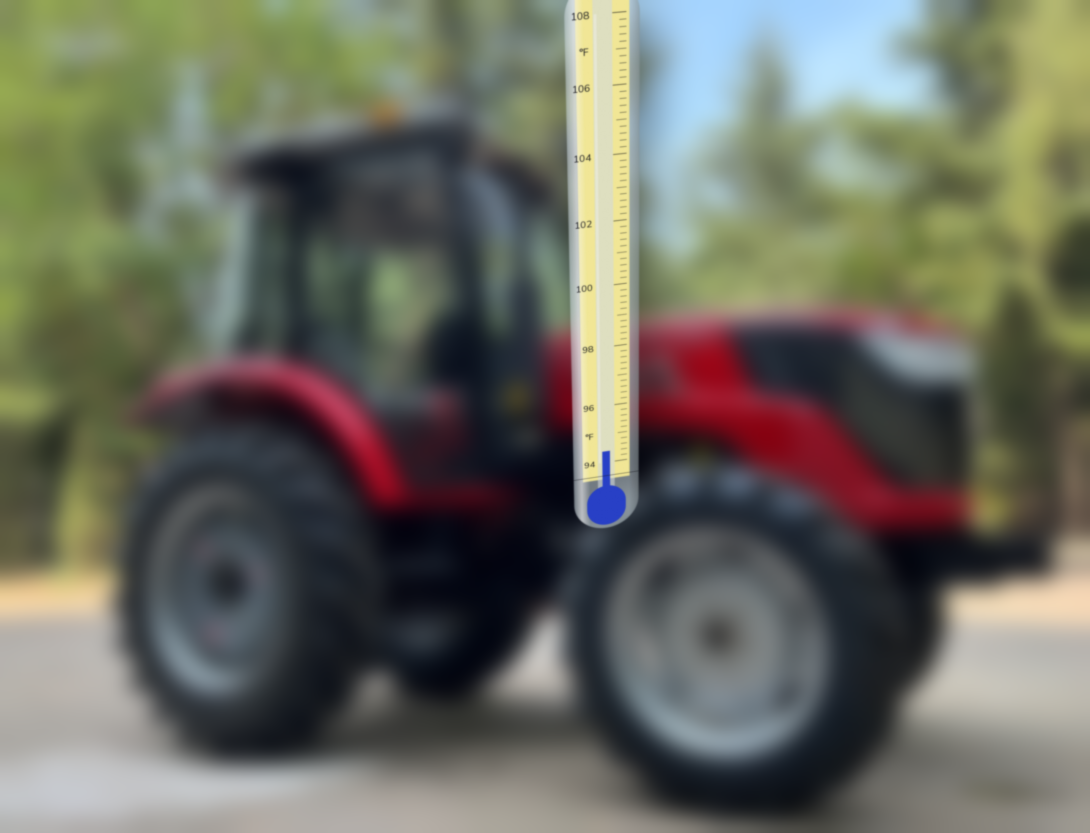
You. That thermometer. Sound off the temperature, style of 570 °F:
94.4 °F
